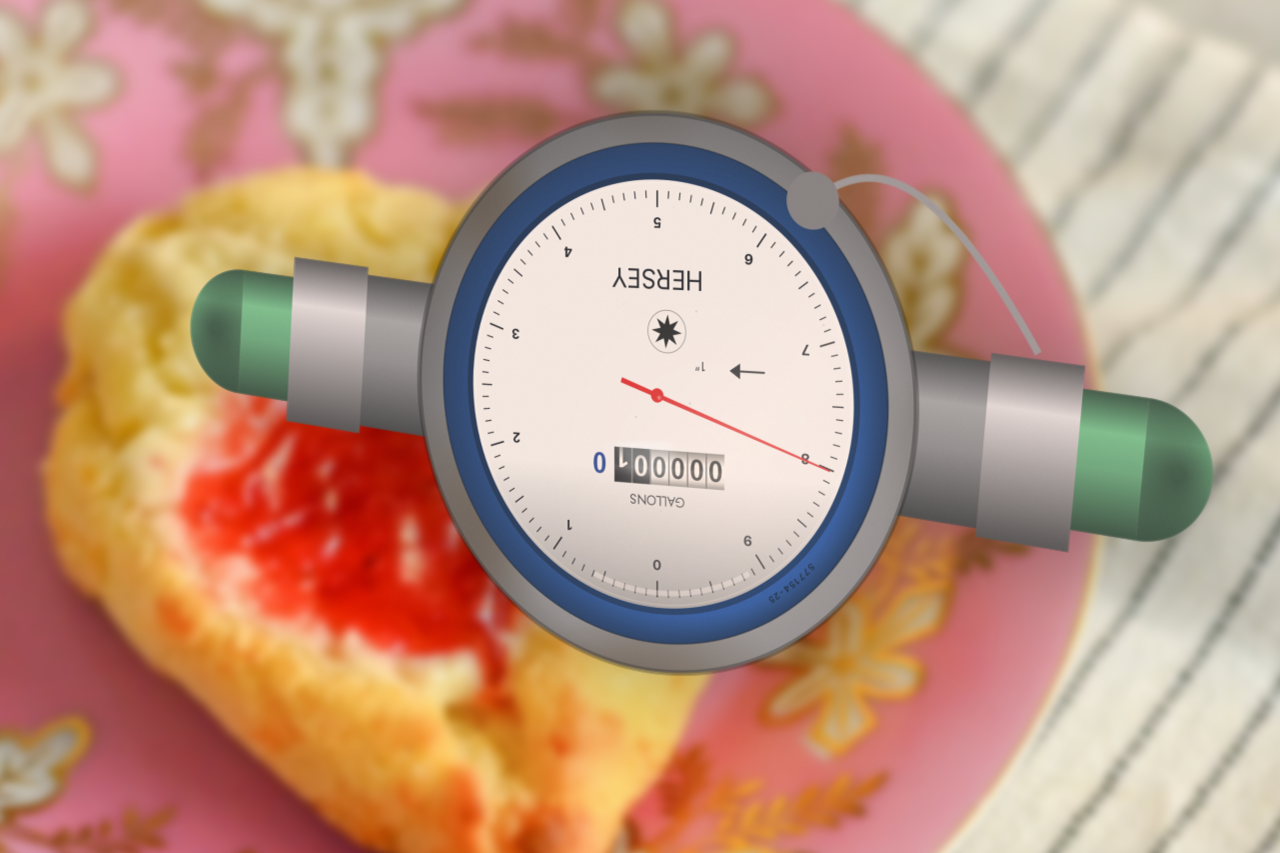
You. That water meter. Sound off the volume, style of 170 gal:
8.0 gal
